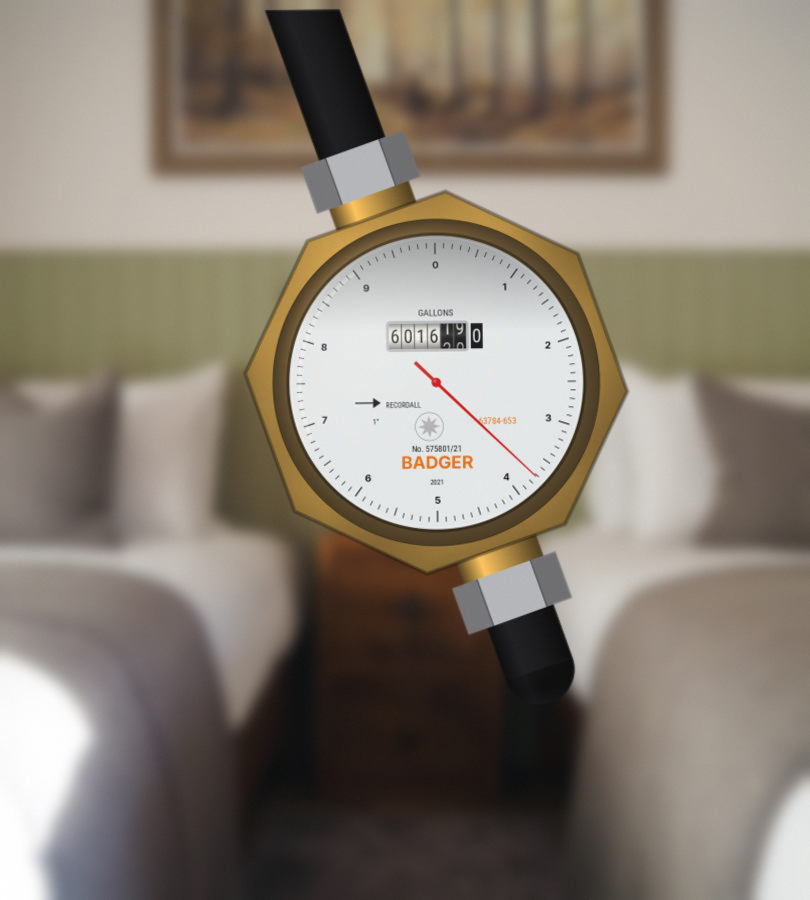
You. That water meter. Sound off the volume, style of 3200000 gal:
6016193.7 gal
